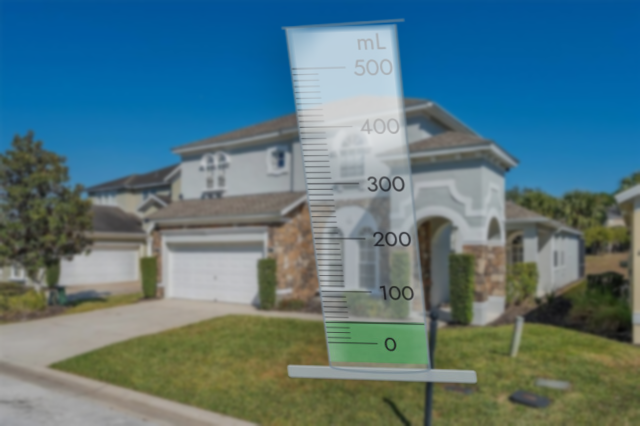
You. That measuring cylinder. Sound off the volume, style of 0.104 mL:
40 mL
